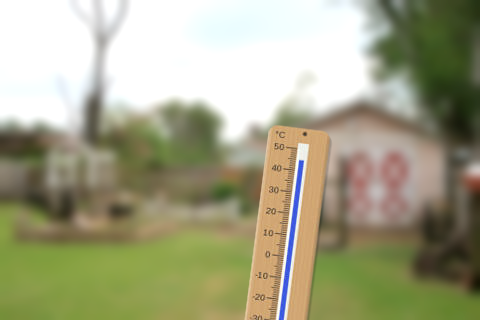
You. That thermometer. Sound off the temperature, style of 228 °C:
45 °C
